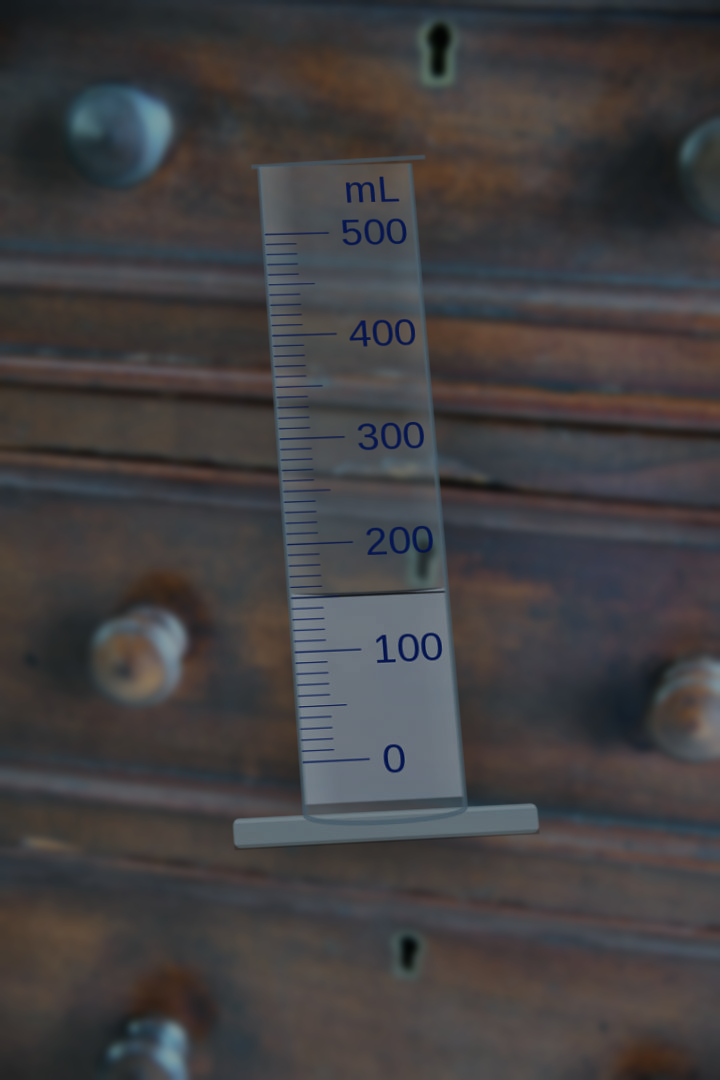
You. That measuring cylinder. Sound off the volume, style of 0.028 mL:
150 mL
